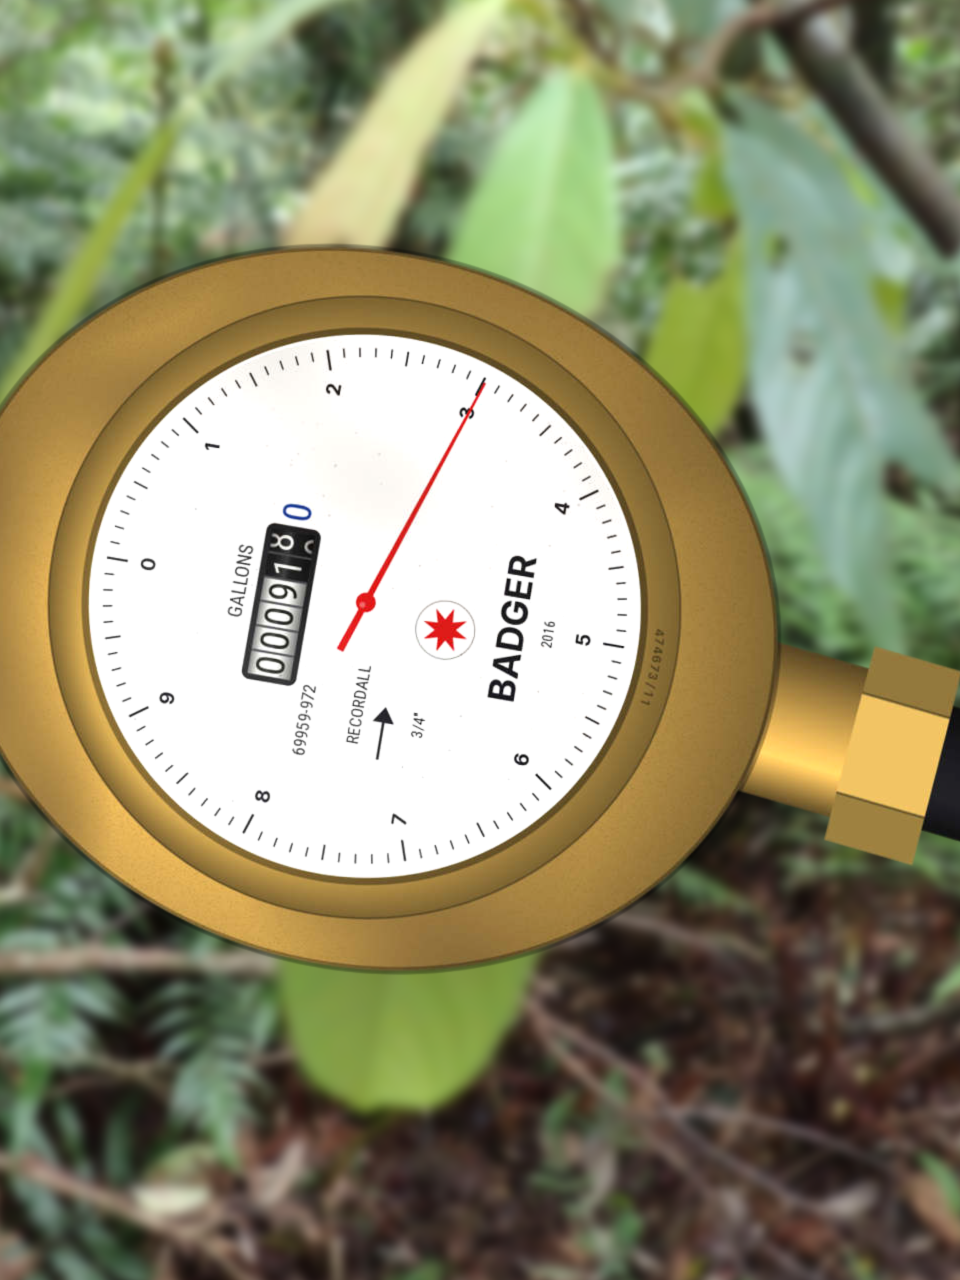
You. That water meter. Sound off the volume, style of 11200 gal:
9183.0 gal
